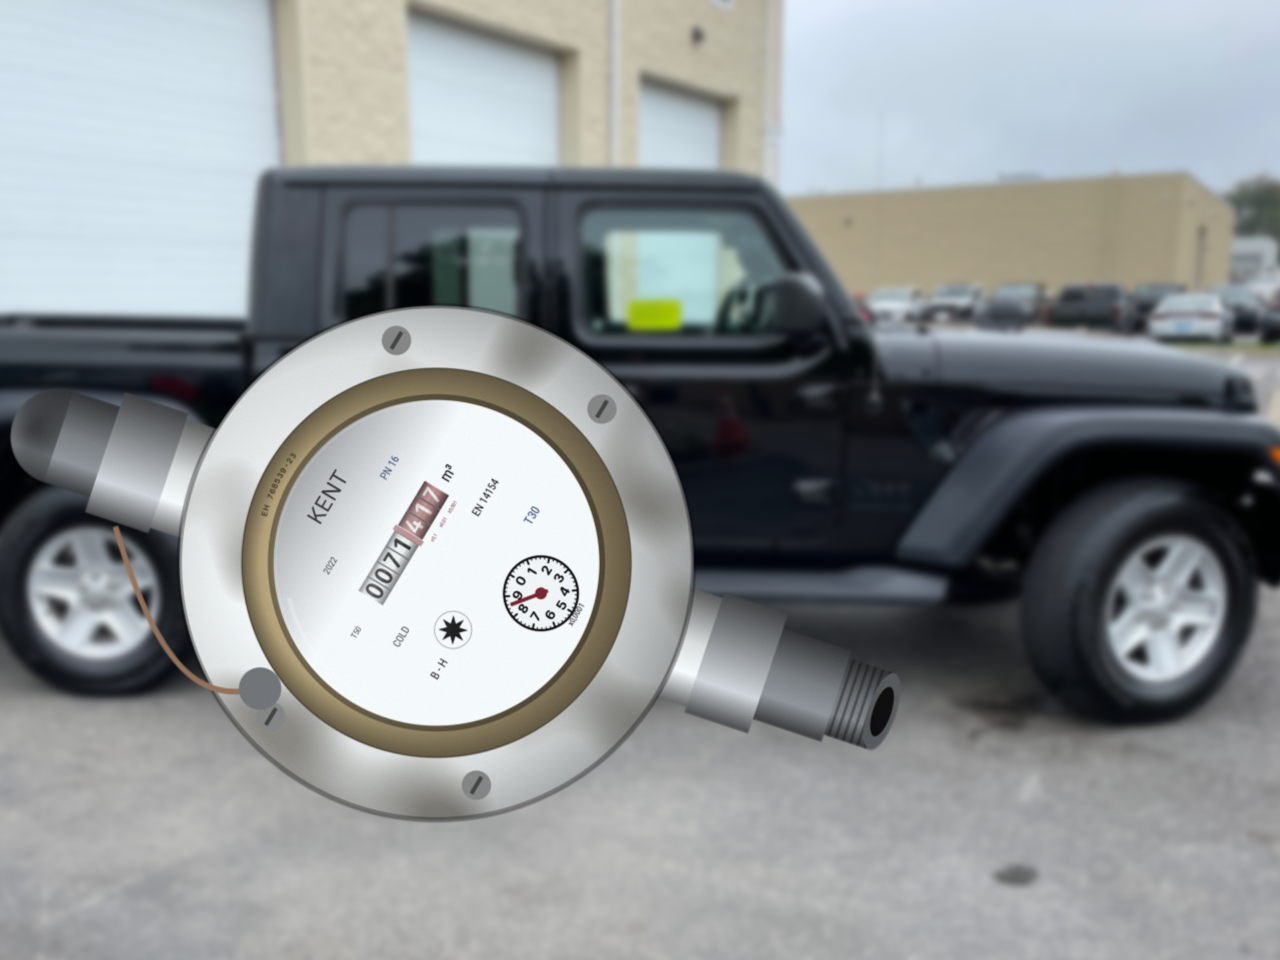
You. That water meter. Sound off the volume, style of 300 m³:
71.4178 m³
